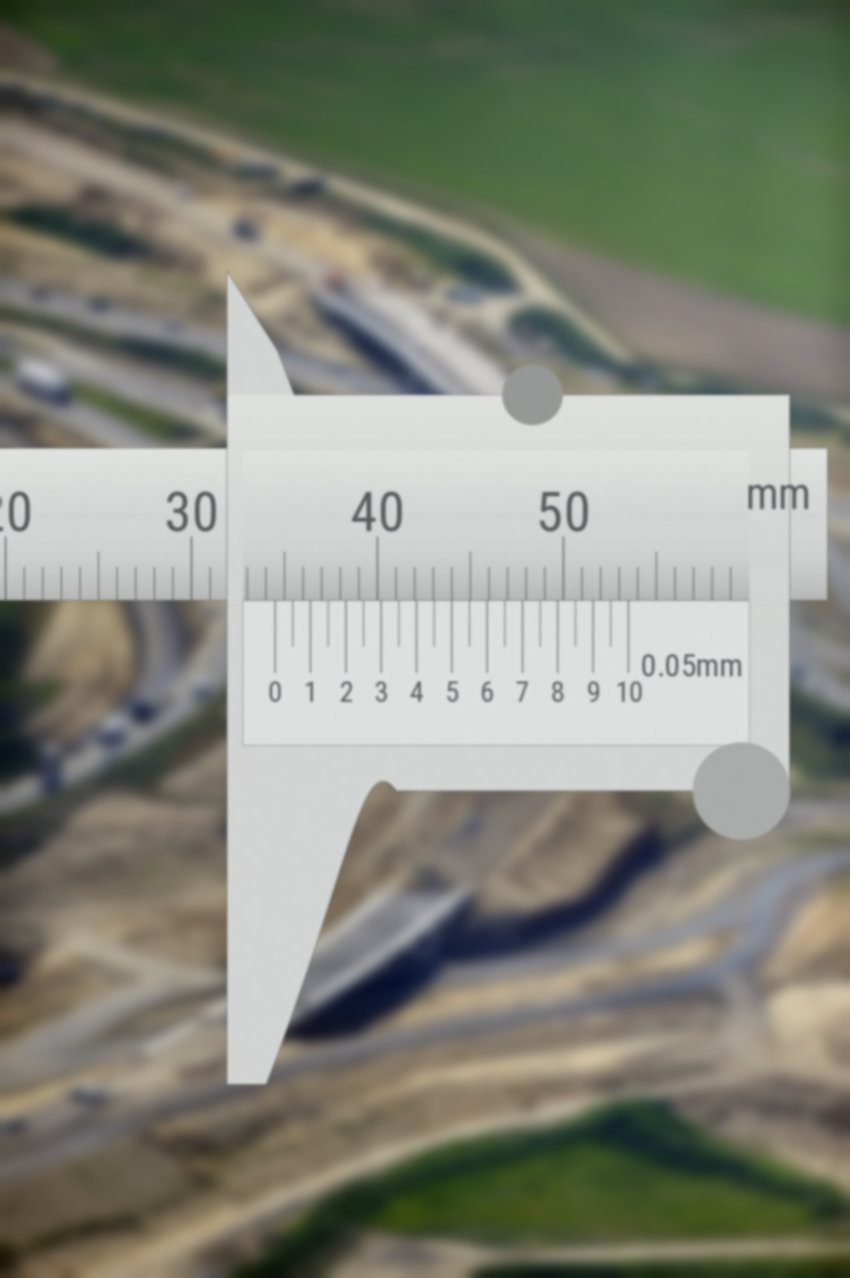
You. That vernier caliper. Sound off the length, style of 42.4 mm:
34.5 mm
